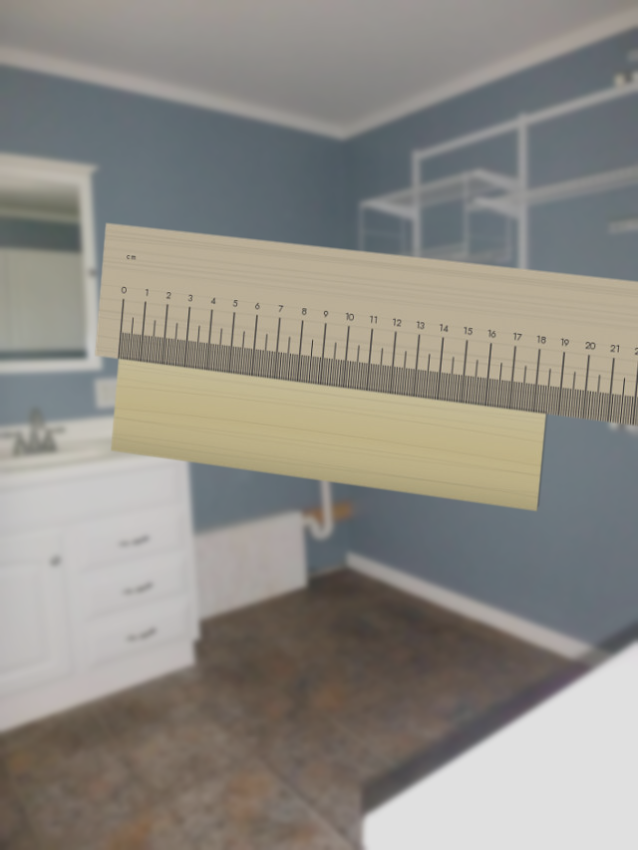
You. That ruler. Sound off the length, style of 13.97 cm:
18.5 cm
